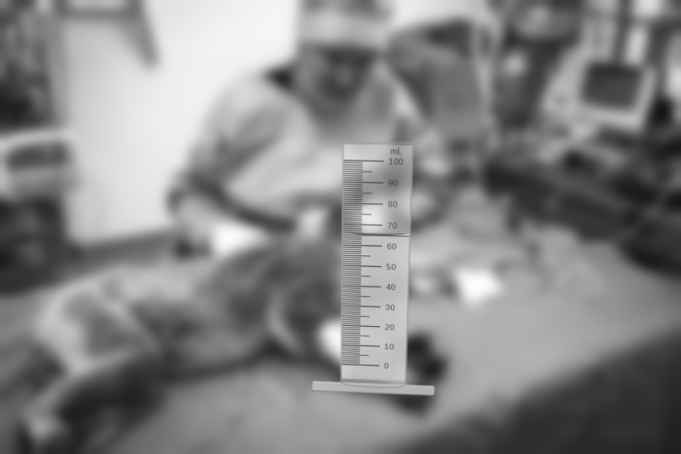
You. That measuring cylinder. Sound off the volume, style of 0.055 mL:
65 mL
